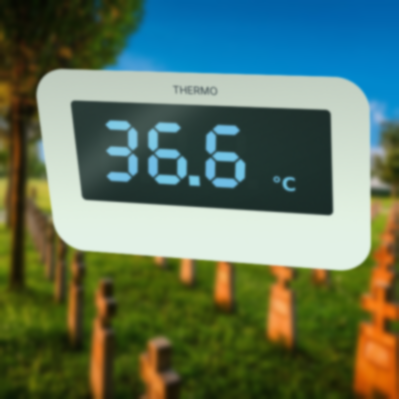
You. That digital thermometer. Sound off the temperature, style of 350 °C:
36.6 °C
